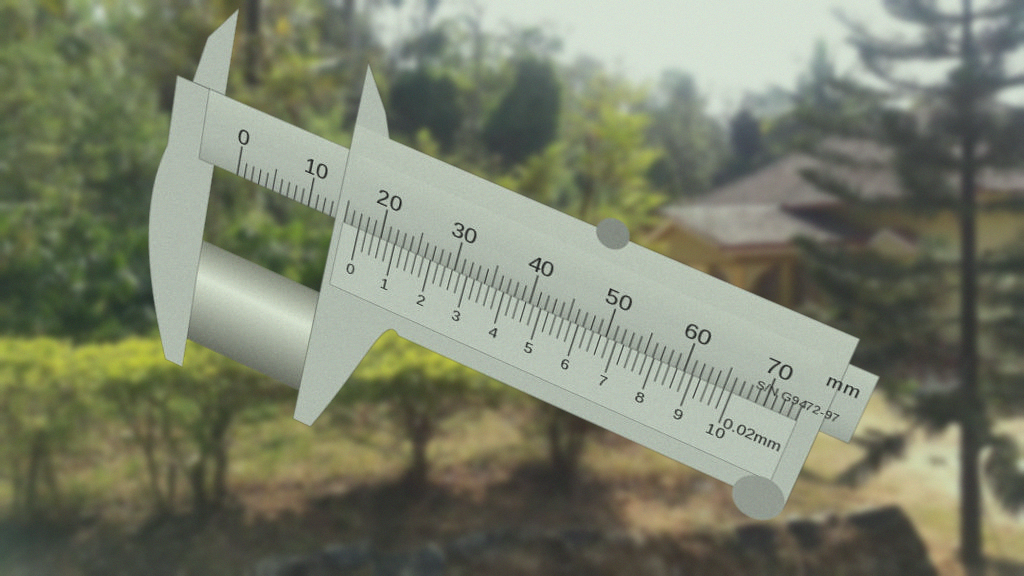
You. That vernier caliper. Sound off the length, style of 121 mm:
17.0 mm
